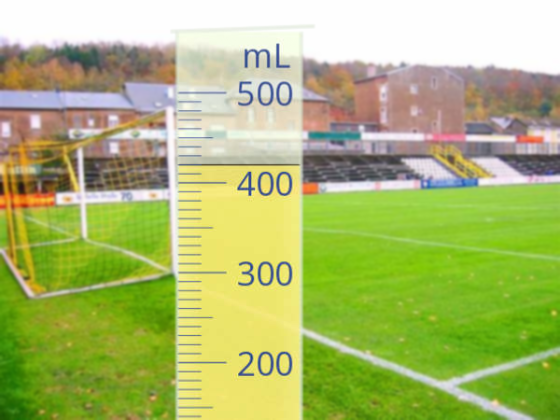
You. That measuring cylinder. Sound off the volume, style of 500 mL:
420 mL
